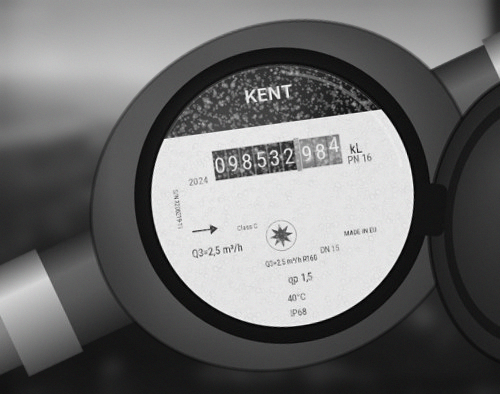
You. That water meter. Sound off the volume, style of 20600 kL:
98532.984 kL
